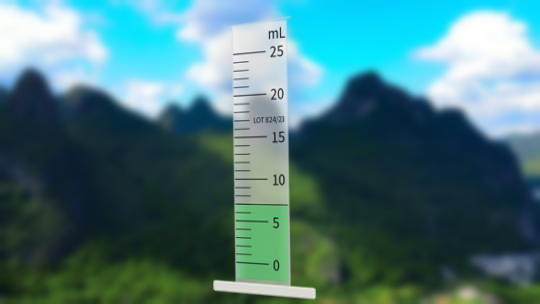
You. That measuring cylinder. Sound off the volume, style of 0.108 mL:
7 mL
